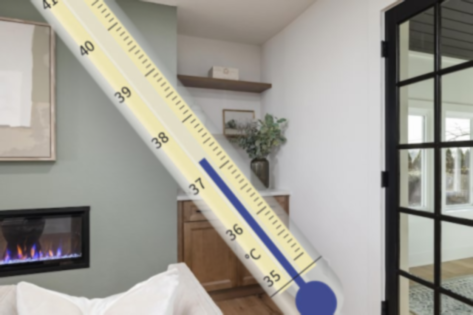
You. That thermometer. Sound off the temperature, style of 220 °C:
37.3 °C
